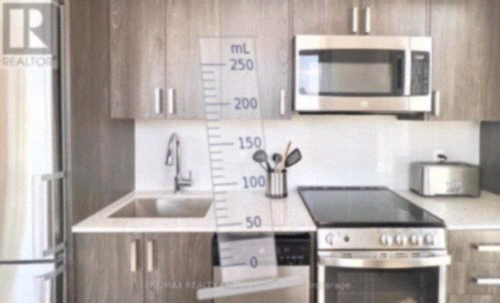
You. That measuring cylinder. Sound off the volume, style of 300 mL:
30 mL
